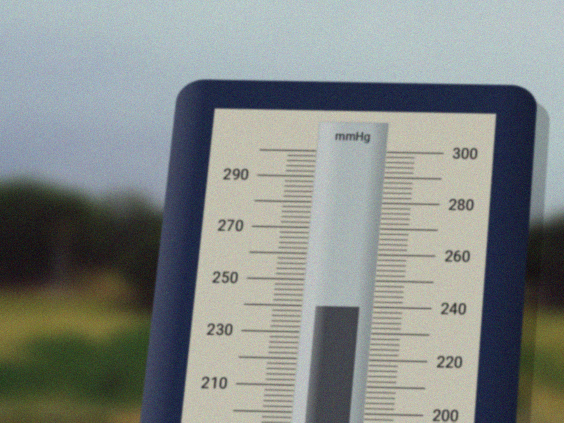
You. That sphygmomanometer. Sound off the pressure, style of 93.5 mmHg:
240 mmHg
